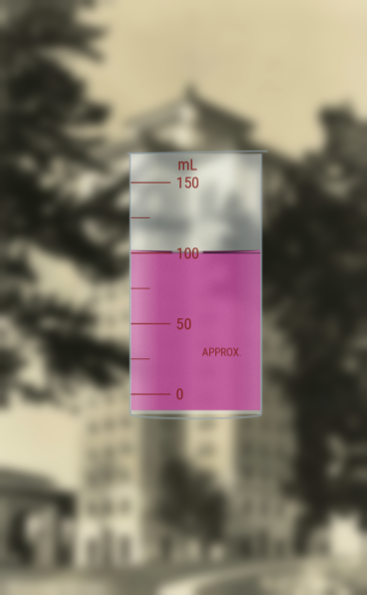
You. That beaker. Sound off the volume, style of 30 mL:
100 mL
